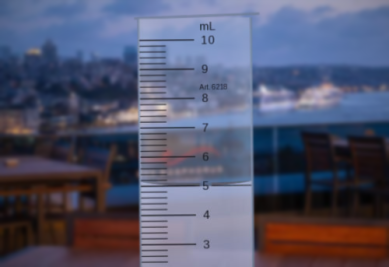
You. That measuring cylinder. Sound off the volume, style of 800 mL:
5 mL
